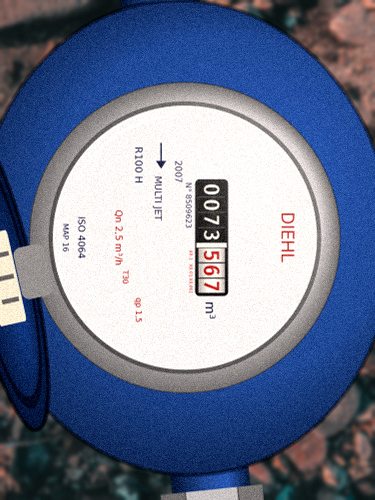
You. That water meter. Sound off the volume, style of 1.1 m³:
73.567 m³
